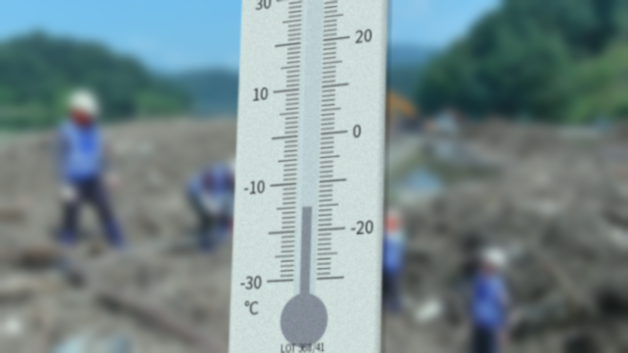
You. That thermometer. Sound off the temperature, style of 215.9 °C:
-15 °C
